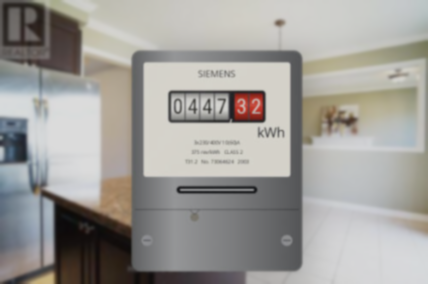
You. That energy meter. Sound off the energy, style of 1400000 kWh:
447.32 kWh
